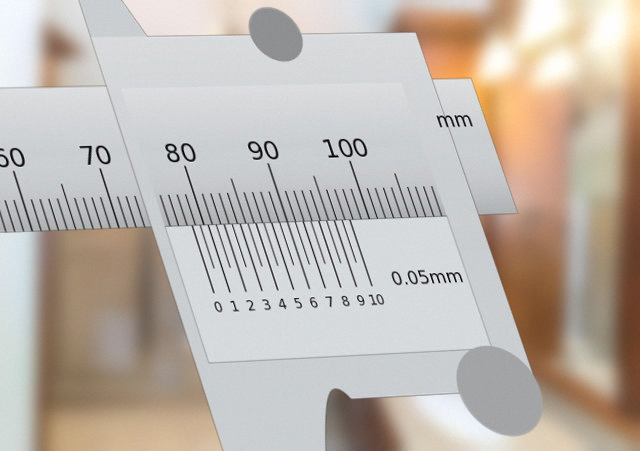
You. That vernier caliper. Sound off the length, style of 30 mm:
78.6 mm
